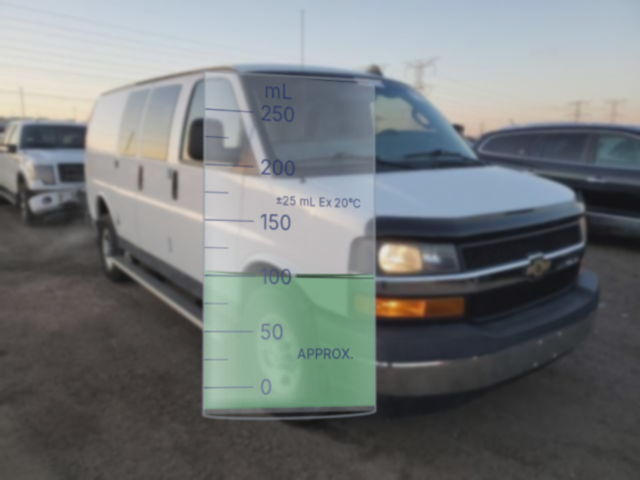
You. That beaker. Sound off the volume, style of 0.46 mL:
100 mL
